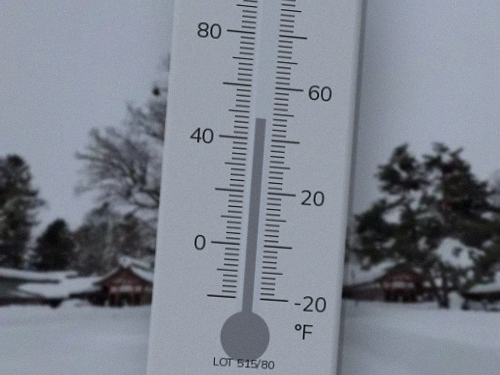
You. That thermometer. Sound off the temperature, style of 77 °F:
48 °F
